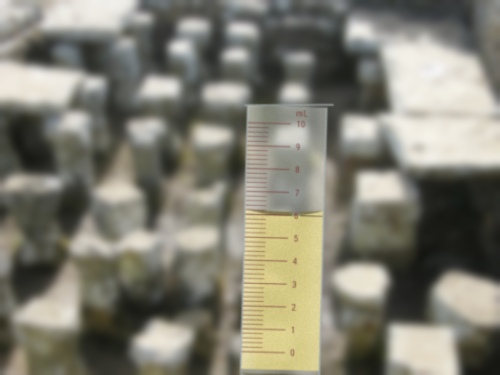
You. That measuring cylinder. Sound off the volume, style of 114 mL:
6 mL
